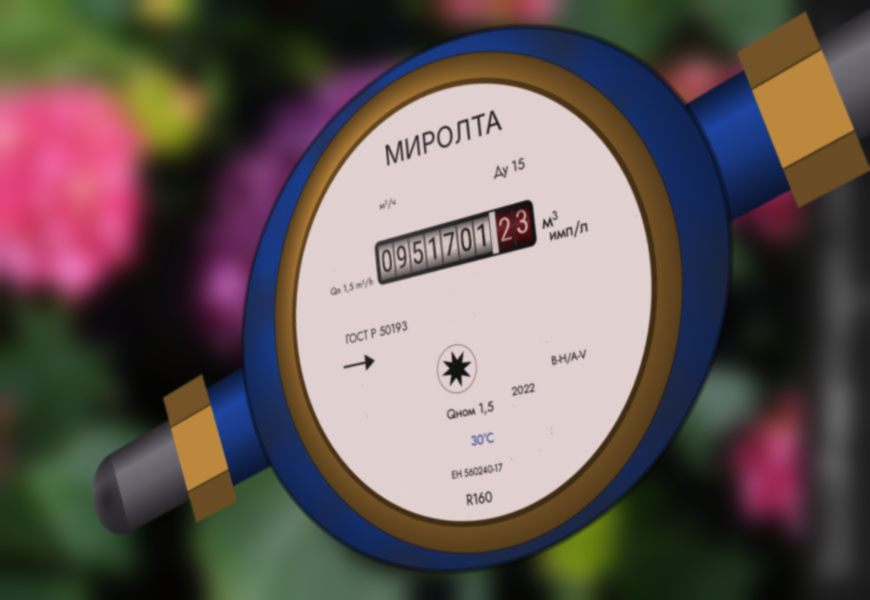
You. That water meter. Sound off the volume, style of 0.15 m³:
951701.23 m³
